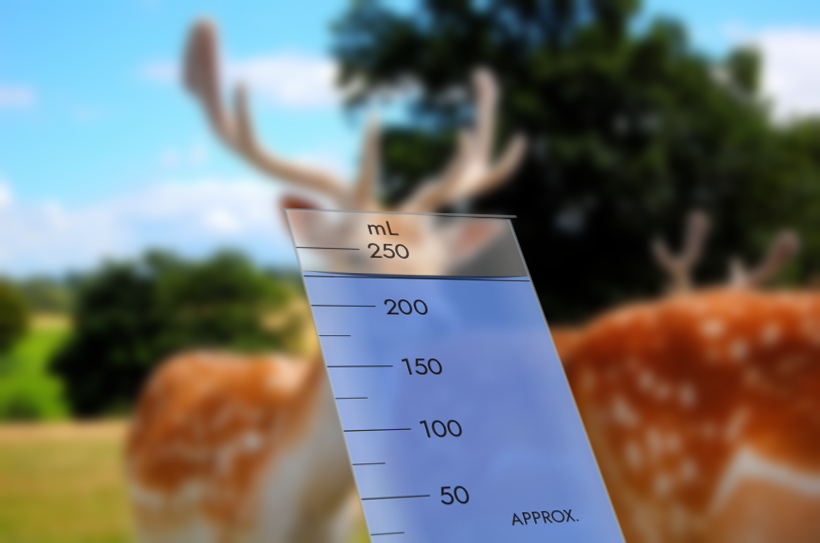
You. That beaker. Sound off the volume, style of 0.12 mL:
225 mL
